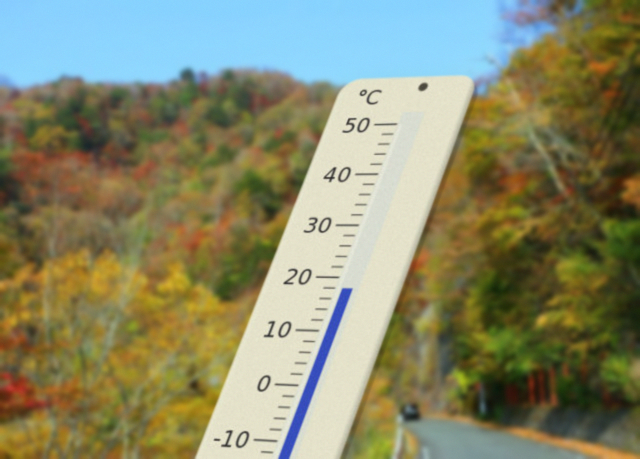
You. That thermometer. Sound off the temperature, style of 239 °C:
18 °C
